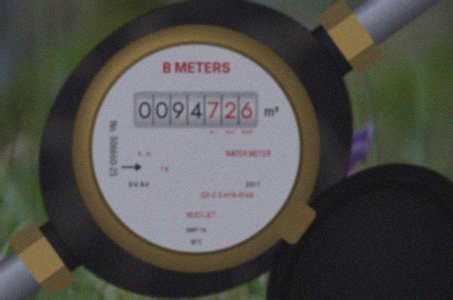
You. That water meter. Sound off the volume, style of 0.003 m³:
94.726 m³
